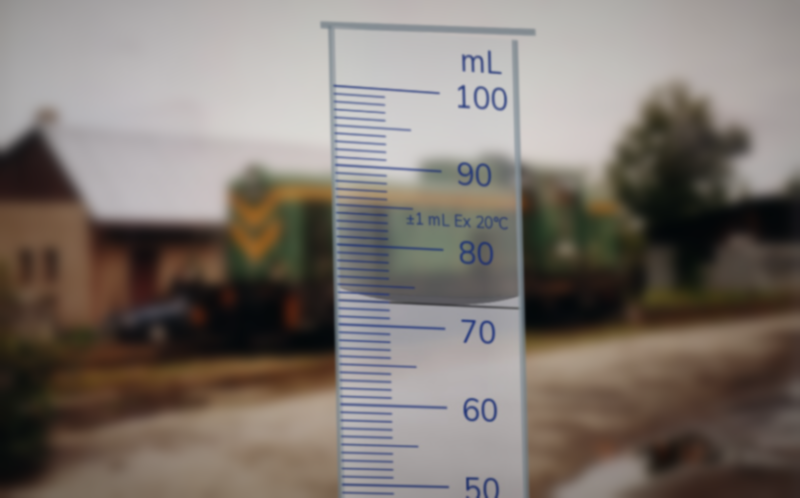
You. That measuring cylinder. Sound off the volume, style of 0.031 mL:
73 mL
